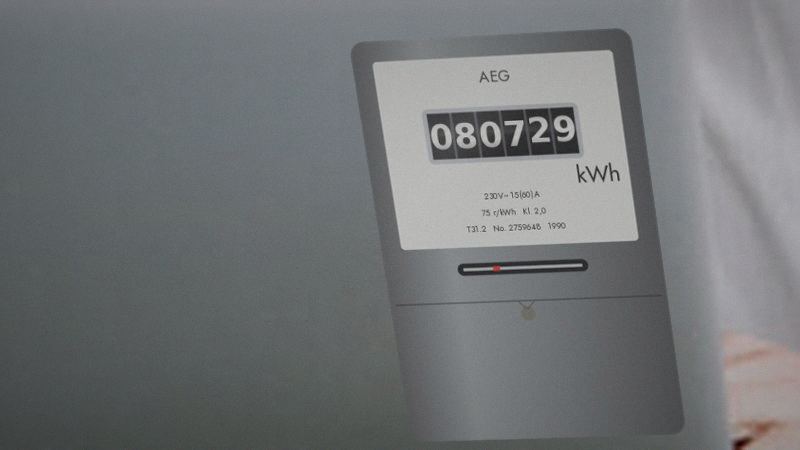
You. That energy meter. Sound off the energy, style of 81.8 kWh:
80729 kWh
